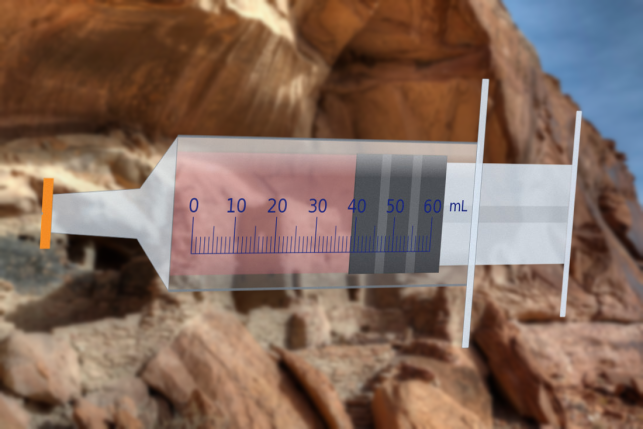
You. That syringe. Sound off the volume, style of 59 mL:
39 mL
